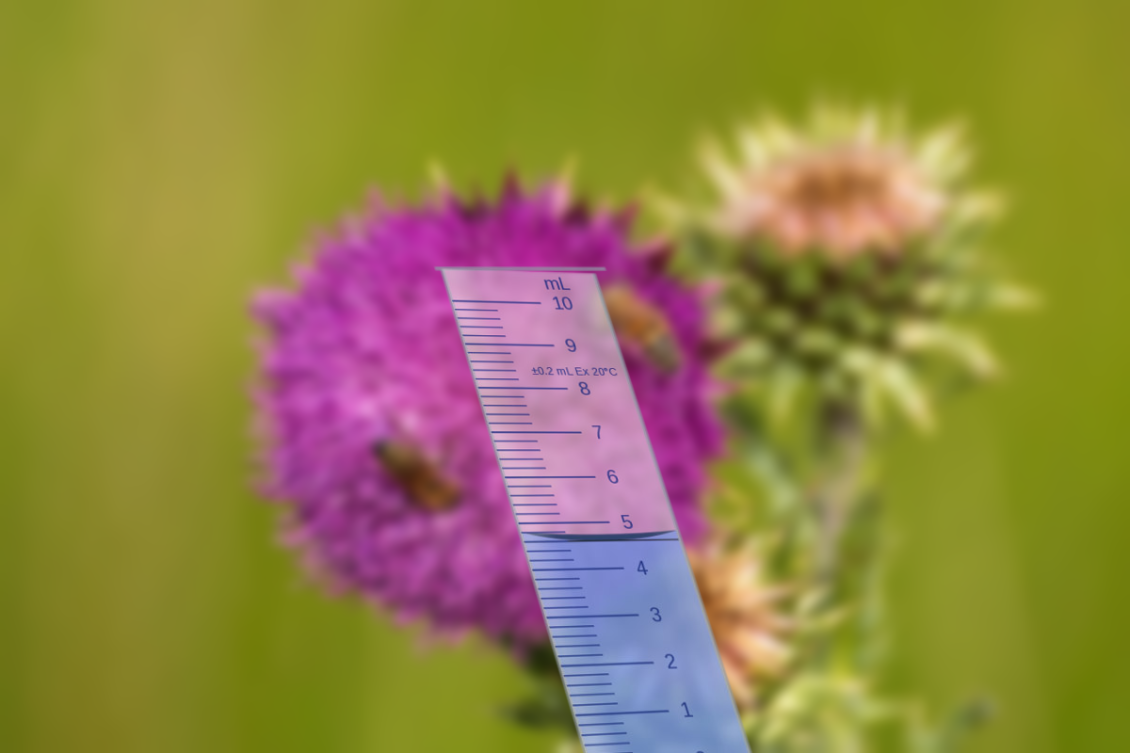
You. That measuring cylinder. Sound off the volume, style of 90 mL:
4.6 mL
